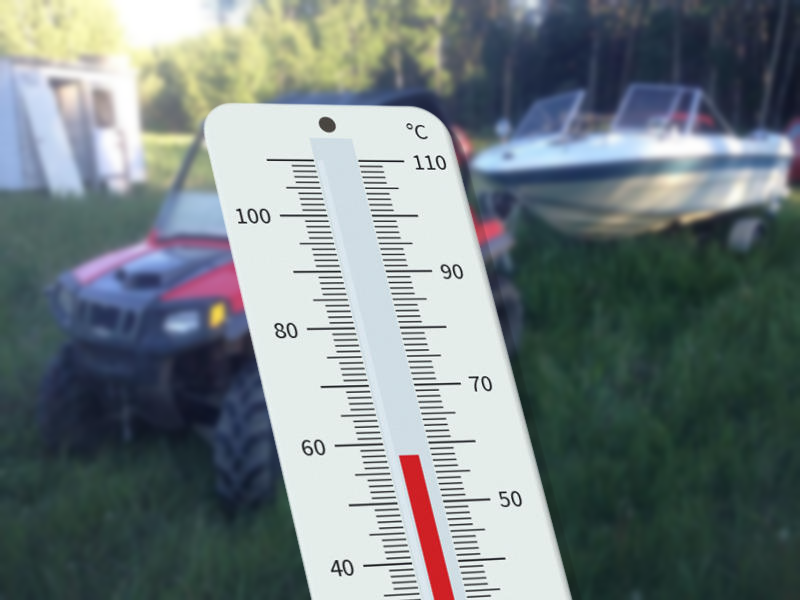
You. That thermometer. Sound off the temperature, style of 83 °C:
58 °C
